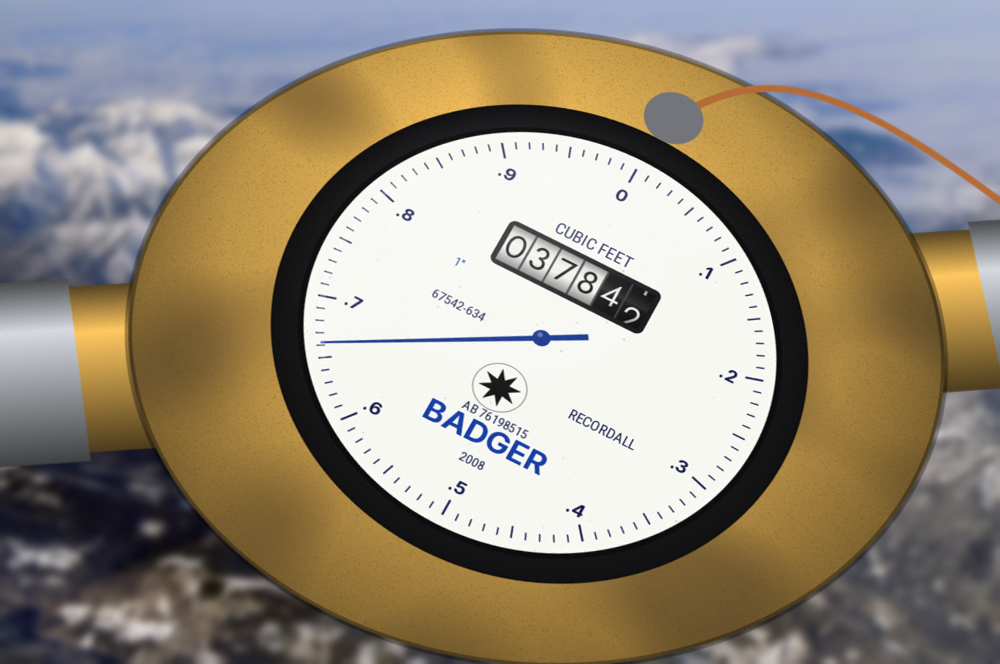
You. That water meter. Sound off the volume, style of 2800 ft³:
37841.66 ft³
